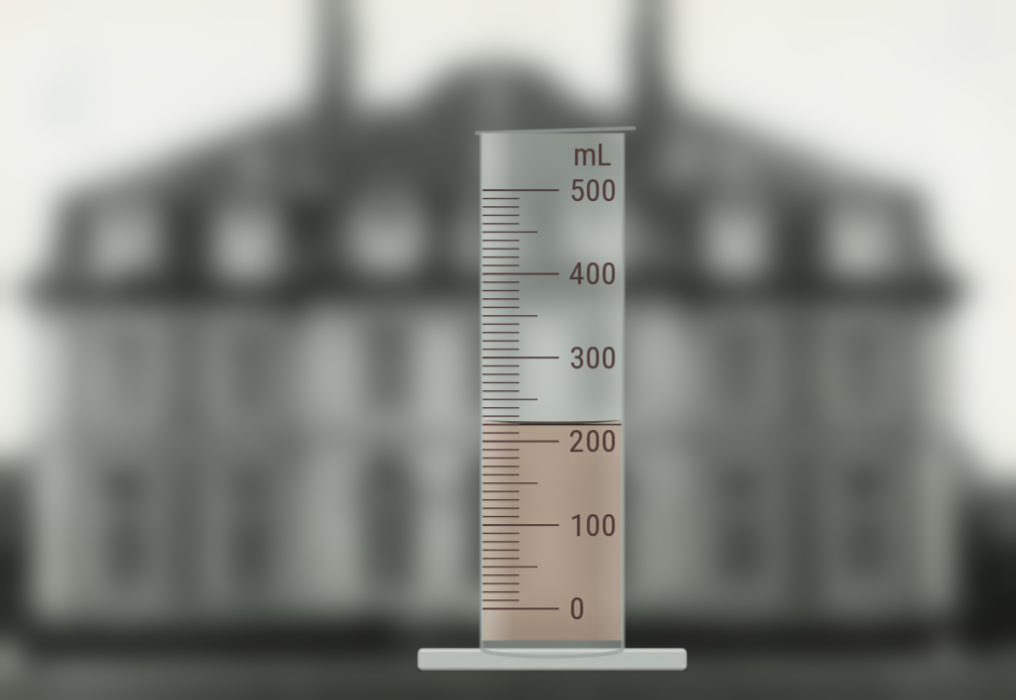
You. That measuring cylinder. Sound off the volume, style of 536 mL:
220 mL
